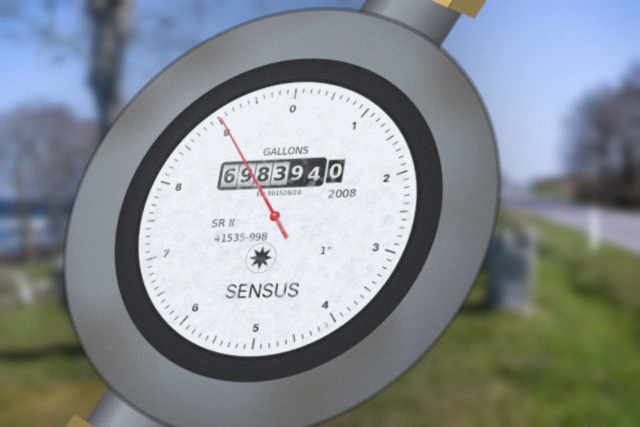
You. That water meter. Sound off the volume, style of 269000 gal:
6983939.0 gal
